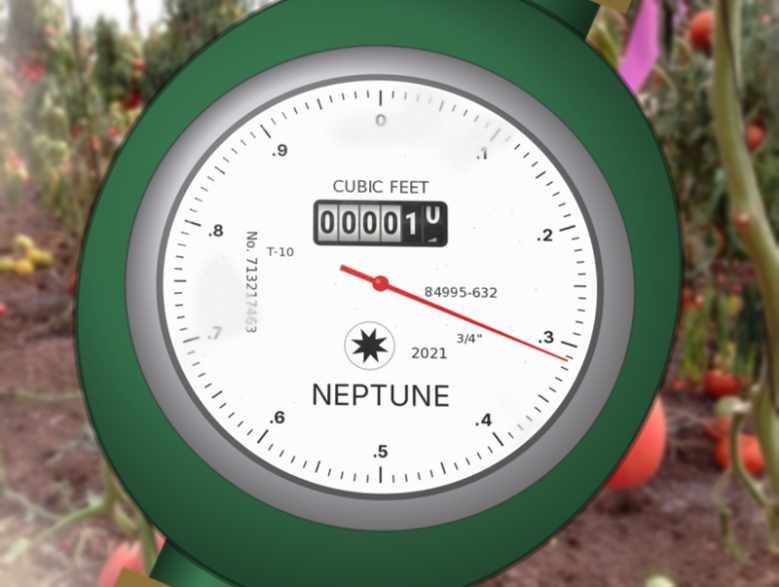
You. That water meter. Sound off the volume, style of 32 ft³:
10.31 ft³
